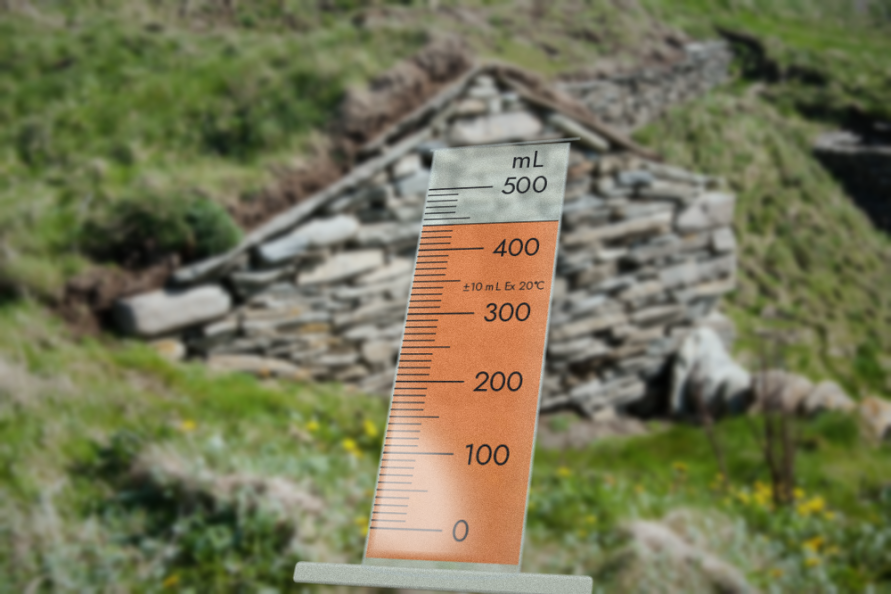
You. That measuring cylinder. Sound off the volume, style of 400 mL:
440 mL
